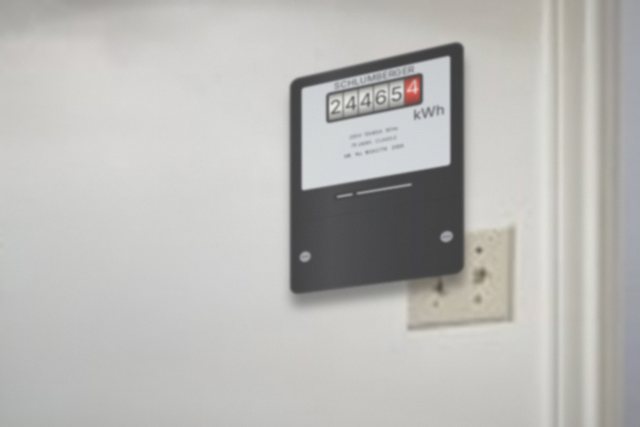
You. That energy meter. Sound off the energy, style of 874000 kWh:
24465.4 kWh
